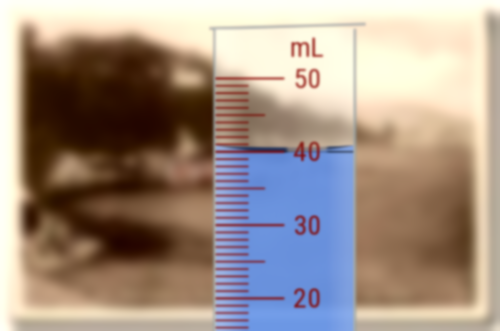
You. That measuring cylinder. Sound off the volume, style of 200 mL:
40 mL
